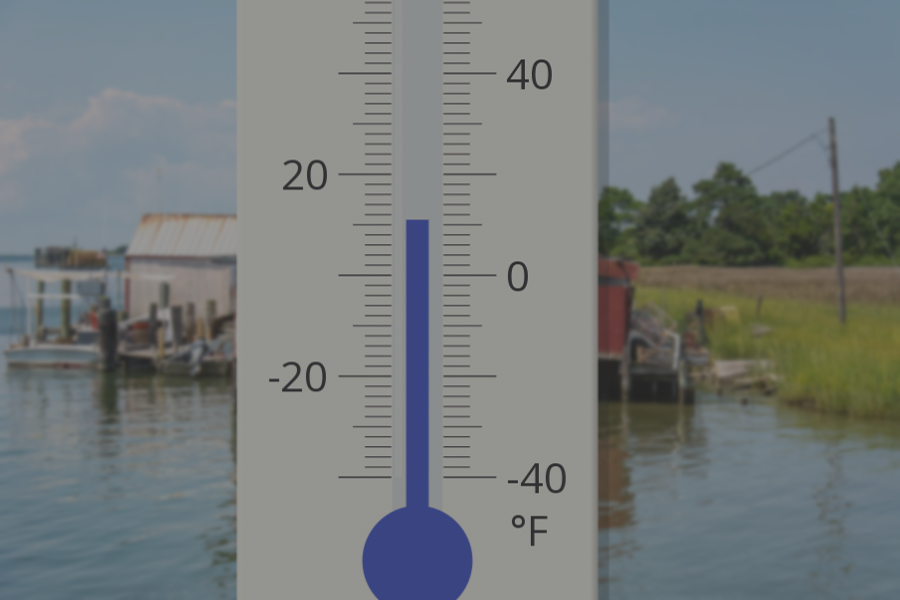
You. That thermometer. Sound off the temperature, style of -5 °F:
11 °F
